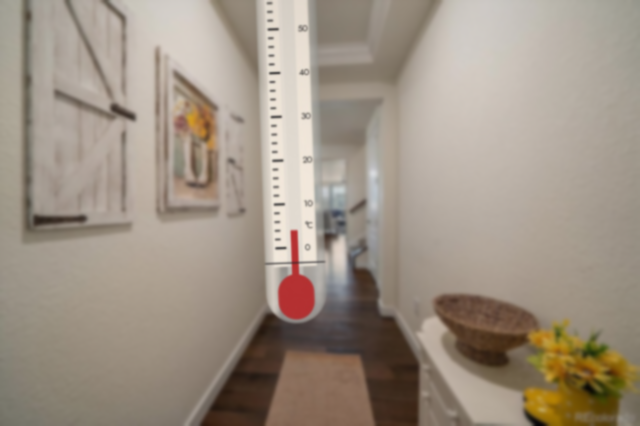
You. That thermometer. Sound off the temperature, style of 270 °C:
4 °C
